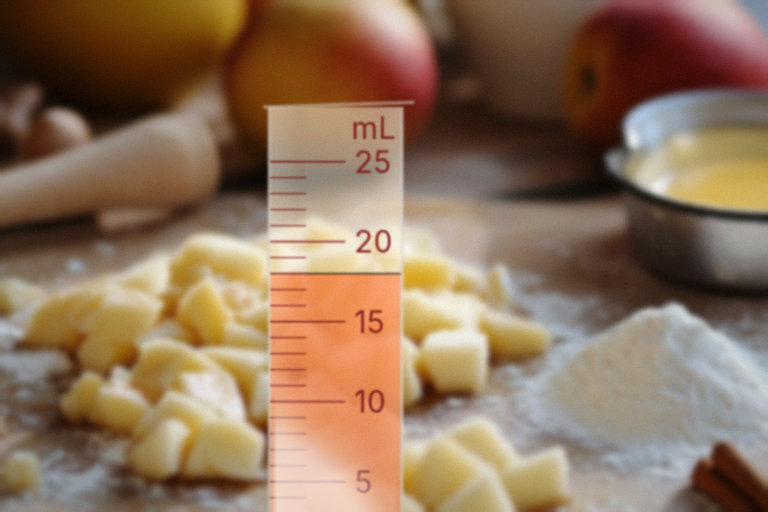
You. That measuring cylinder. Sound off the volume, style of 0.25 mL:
18 mL
